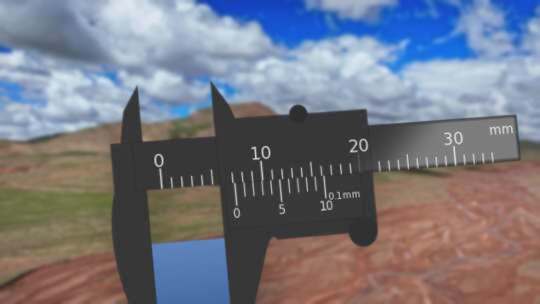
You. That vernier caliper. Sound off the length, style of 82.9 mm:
7.2 mm
